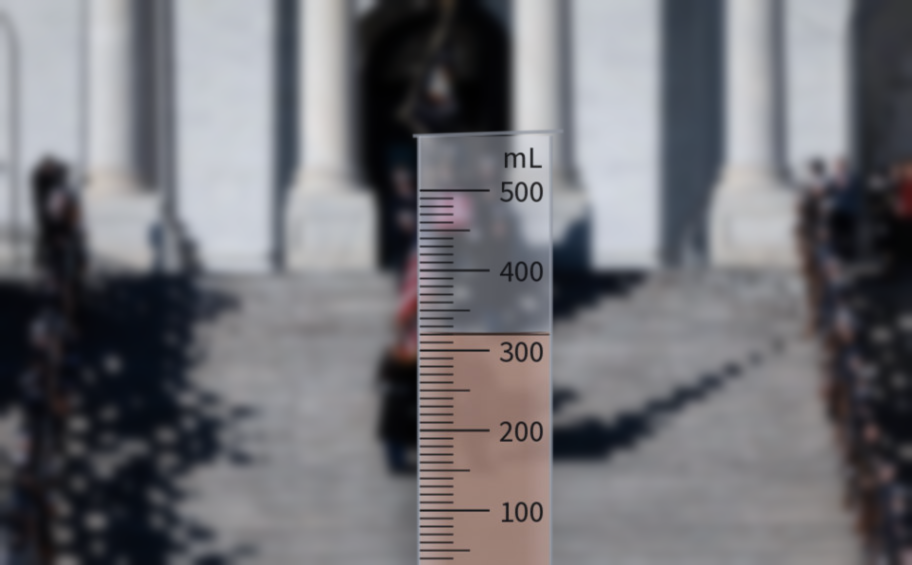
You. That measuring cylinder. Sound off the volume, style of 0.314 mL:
320 mL
